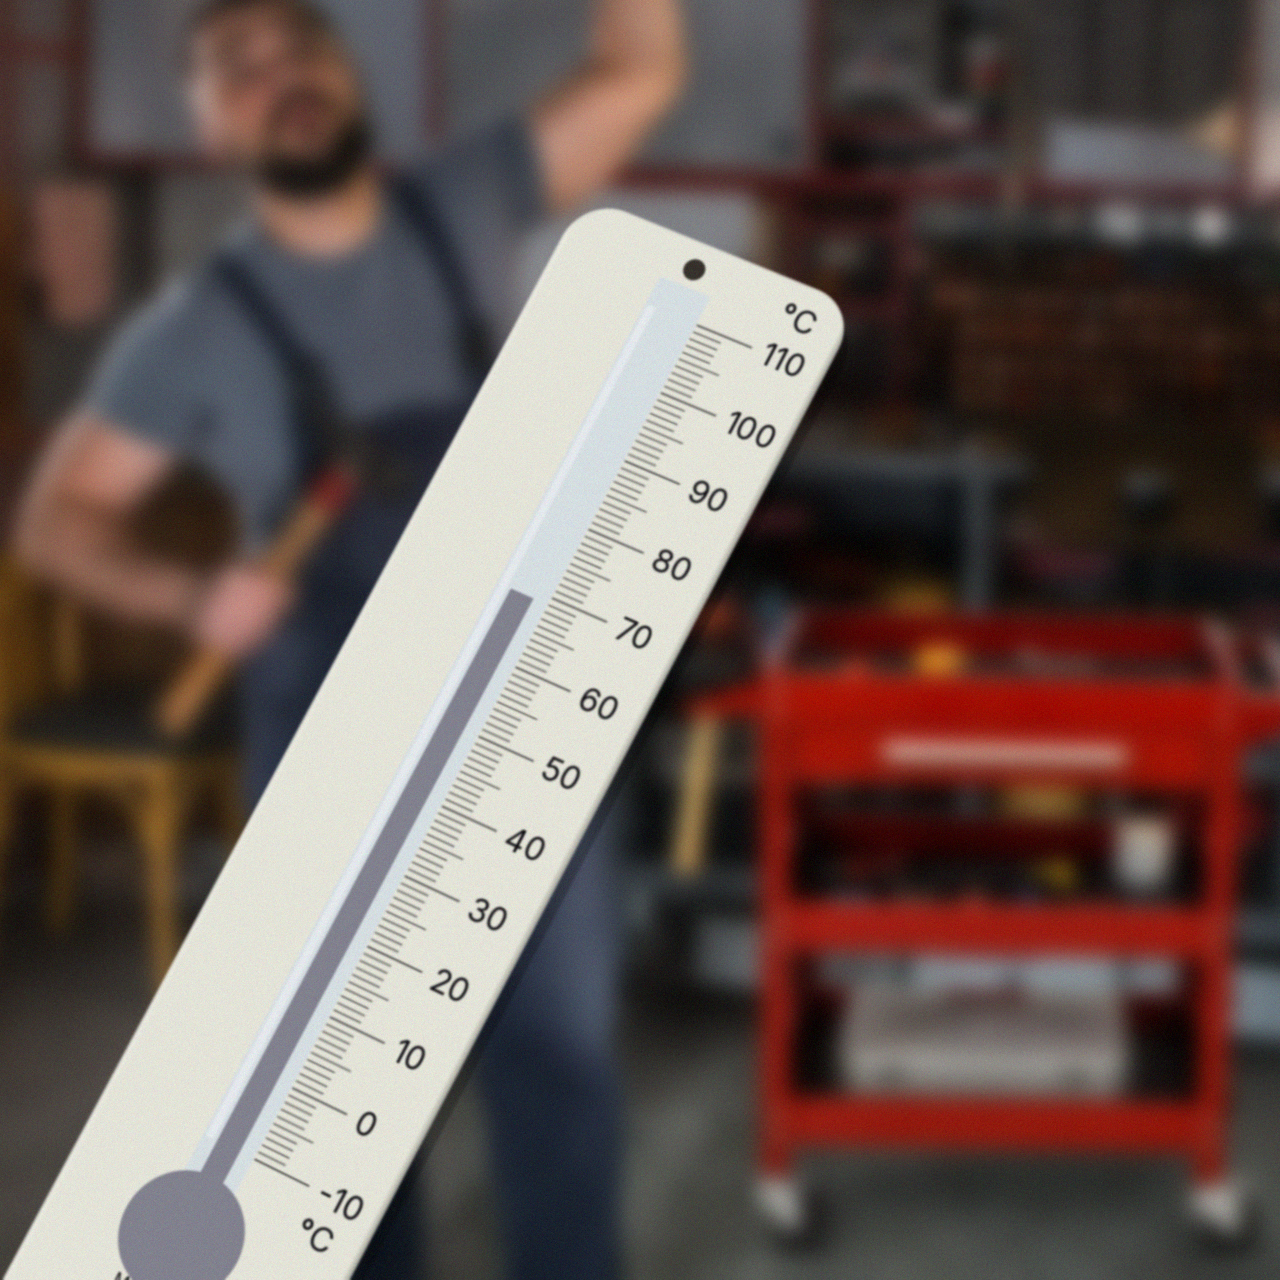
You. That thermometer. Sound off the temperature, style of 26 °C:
69 °C
